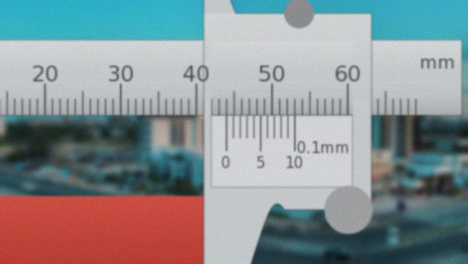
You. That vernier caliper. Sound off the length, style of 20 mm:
44.0 mm
